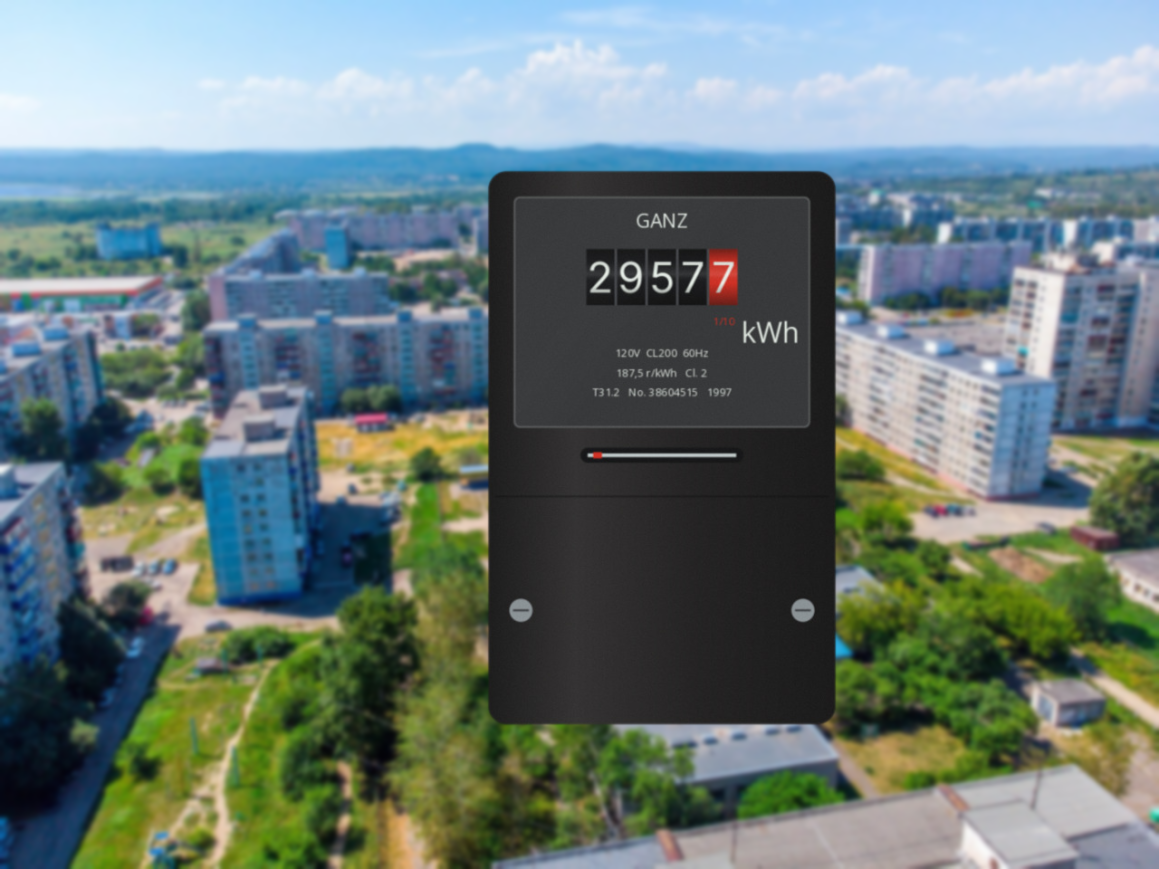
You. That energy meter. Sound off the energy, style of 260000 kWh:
2957.7 kWh
